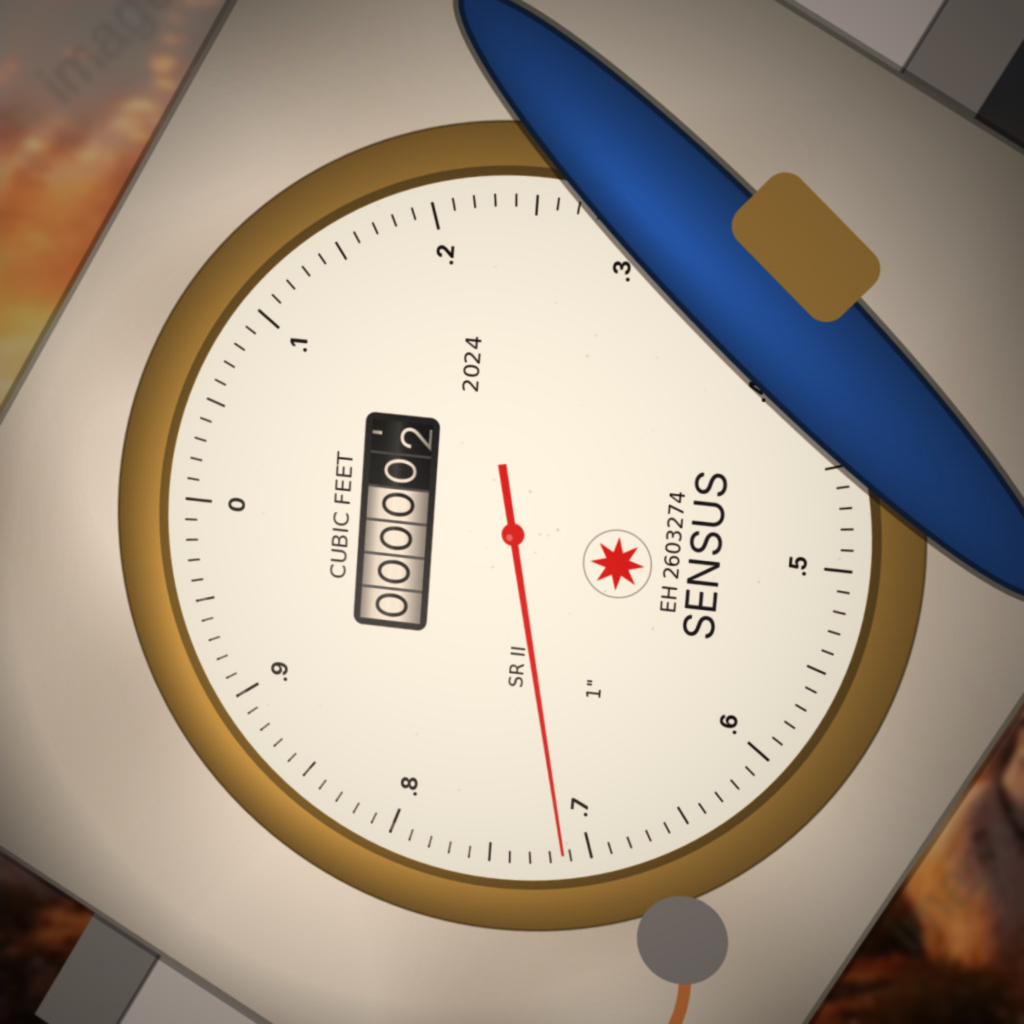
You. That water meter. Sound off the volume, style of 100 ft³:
1.71 ft³
